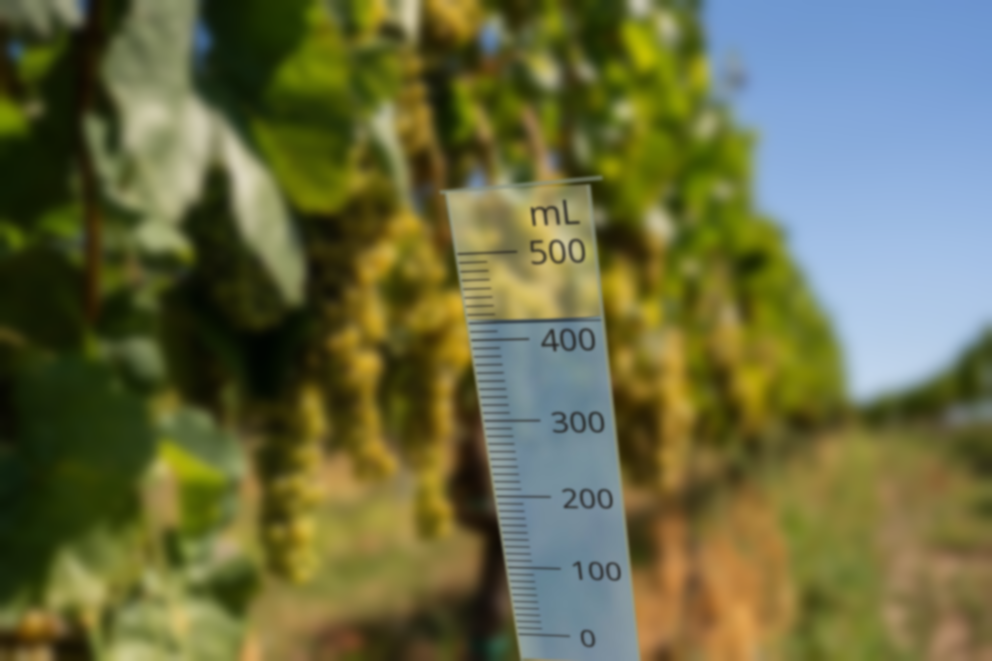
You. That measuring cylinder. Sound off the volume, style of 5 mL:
420 mL
